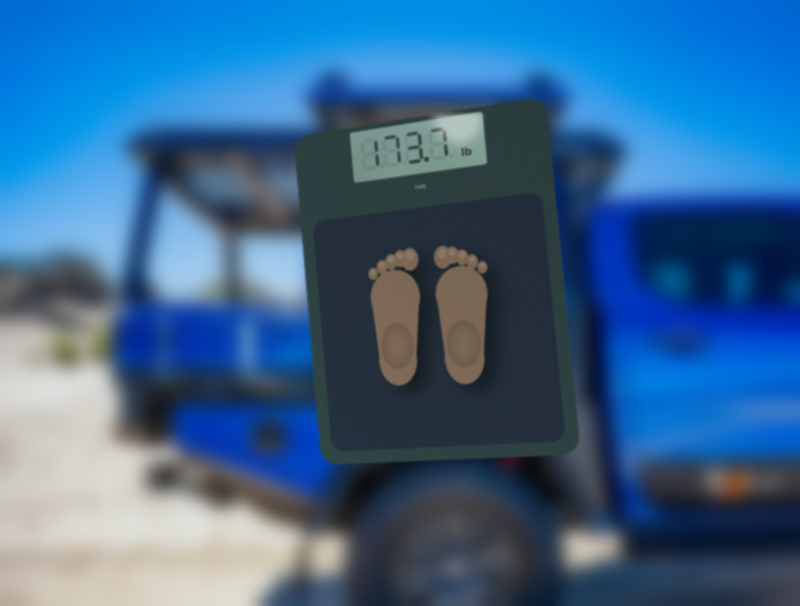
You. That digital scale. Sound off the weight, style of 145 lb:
173.7 lb
